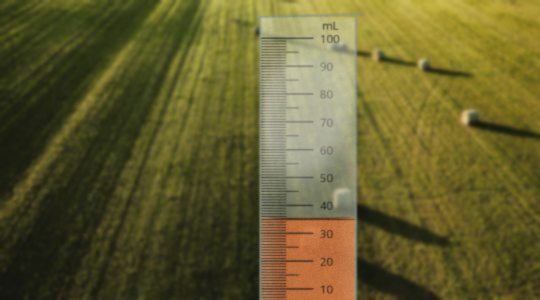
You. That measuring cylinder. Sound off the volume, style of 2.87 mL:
35 mL
